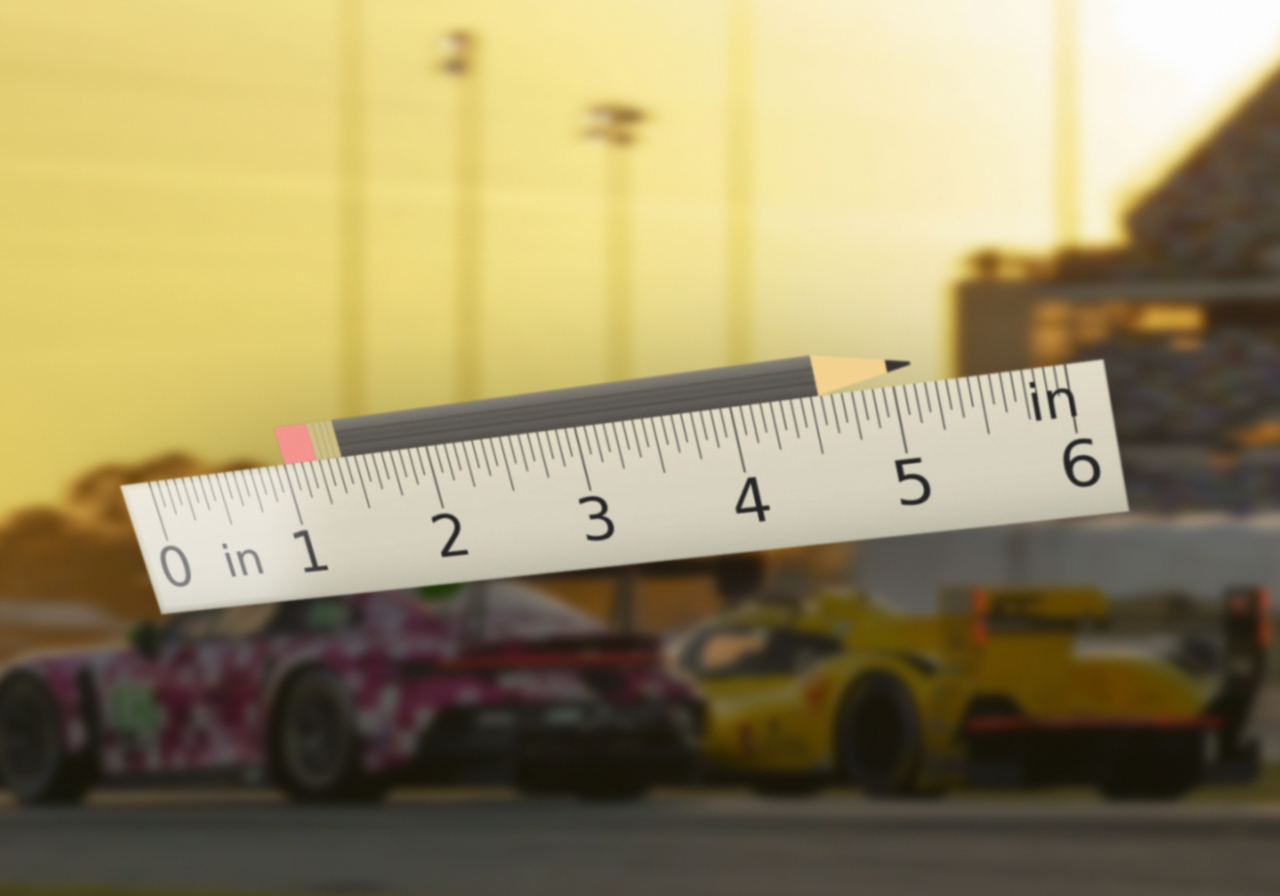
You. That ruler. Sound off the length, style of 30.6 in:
4.125 in
